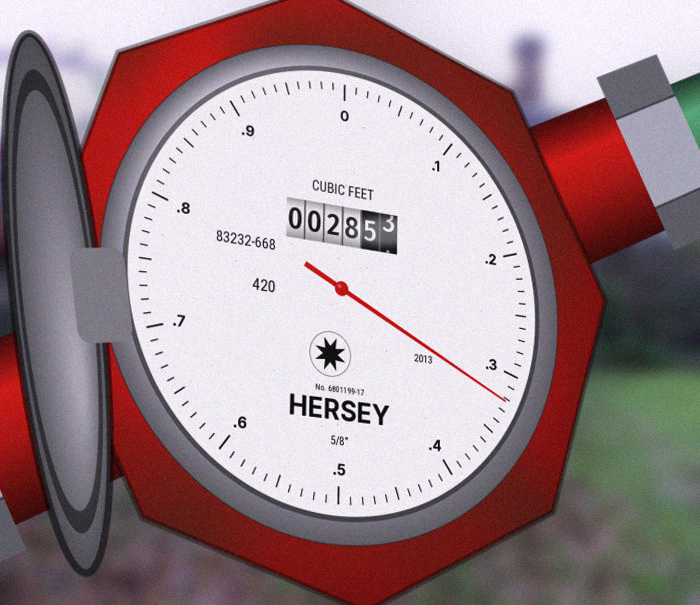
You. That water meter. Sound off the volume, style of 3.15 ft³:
2853.32 ft³
